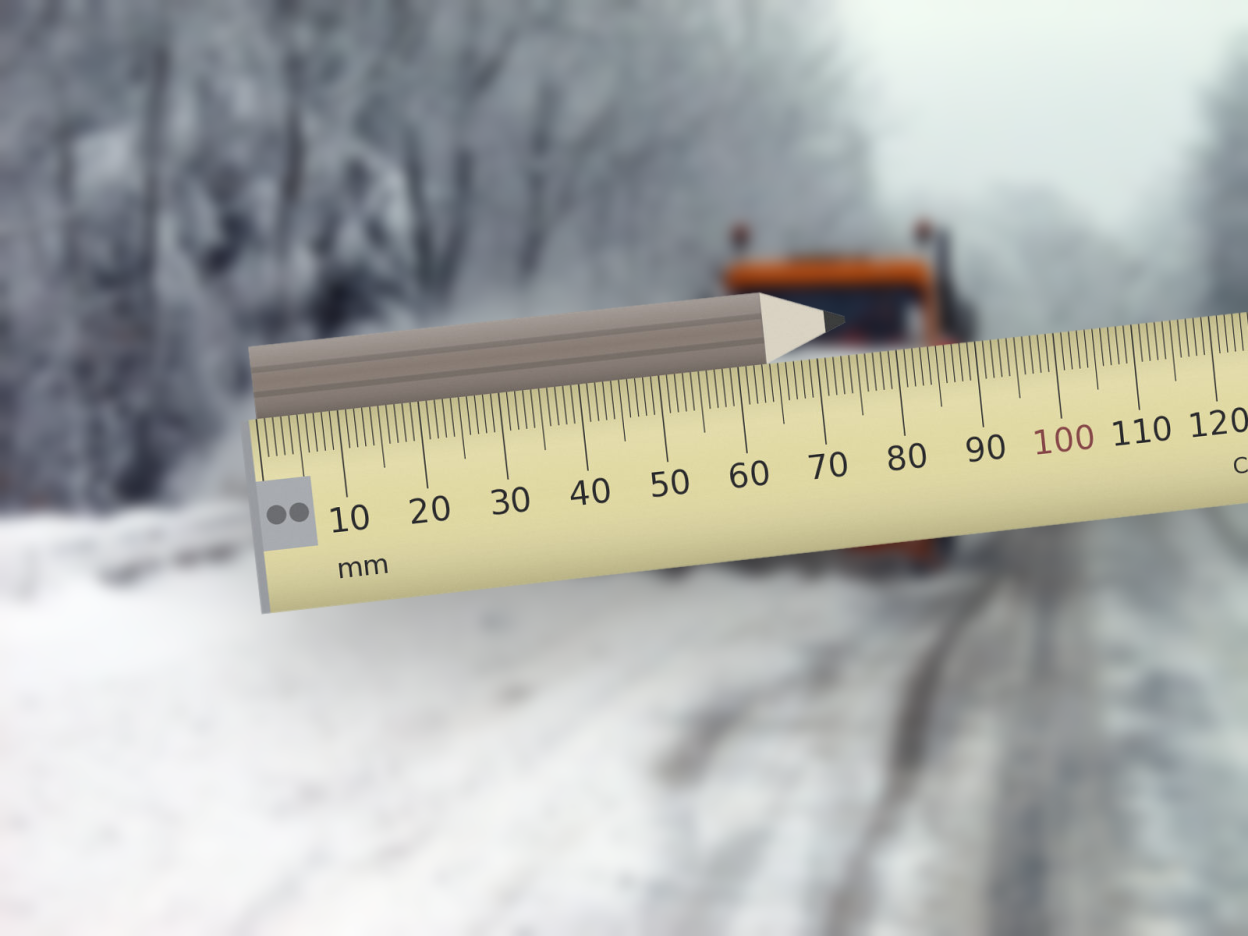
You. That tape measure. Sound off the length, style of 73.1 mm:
74 mm
